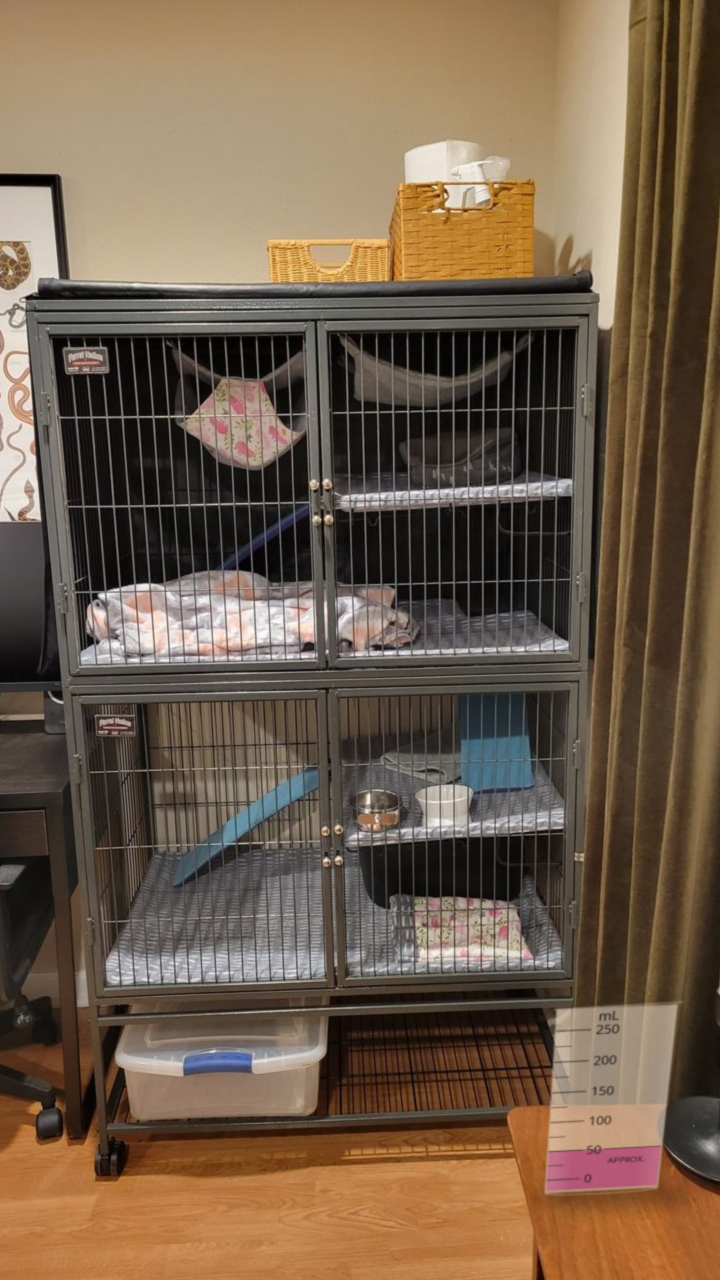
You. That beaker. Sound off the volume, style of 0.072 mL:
50 mL
